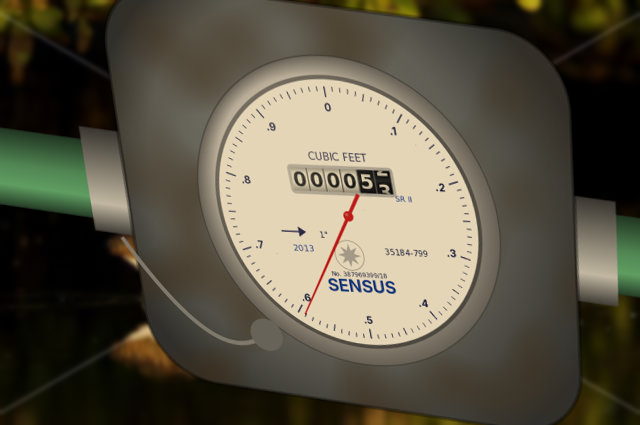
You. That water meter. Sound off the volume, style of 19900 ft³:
52.59 ft³
